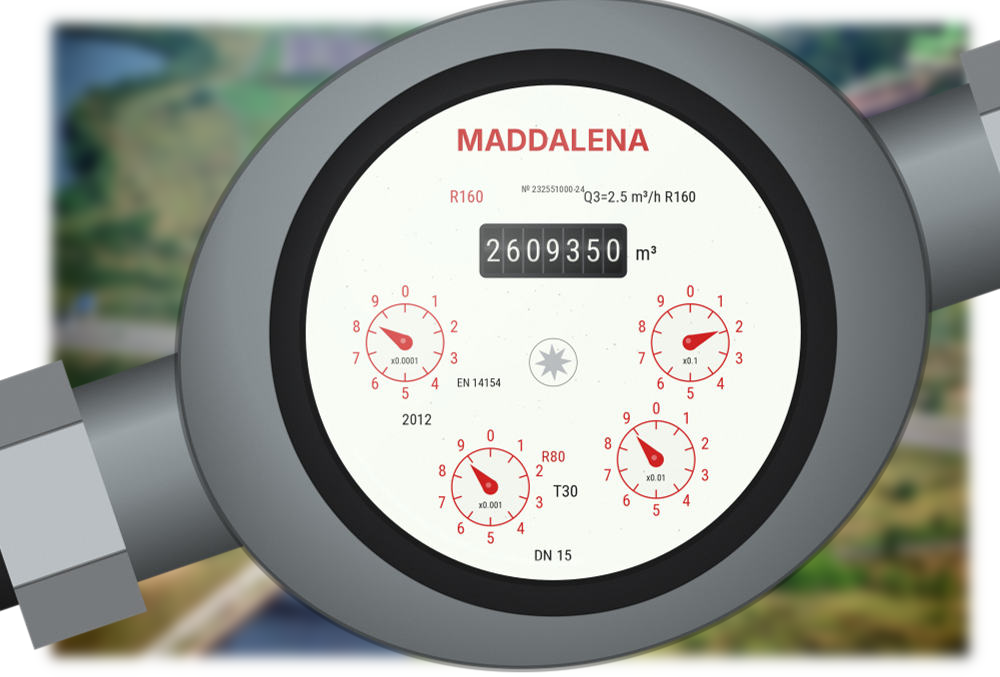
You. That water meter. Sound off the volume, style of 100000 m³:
2609350.1888 m³
